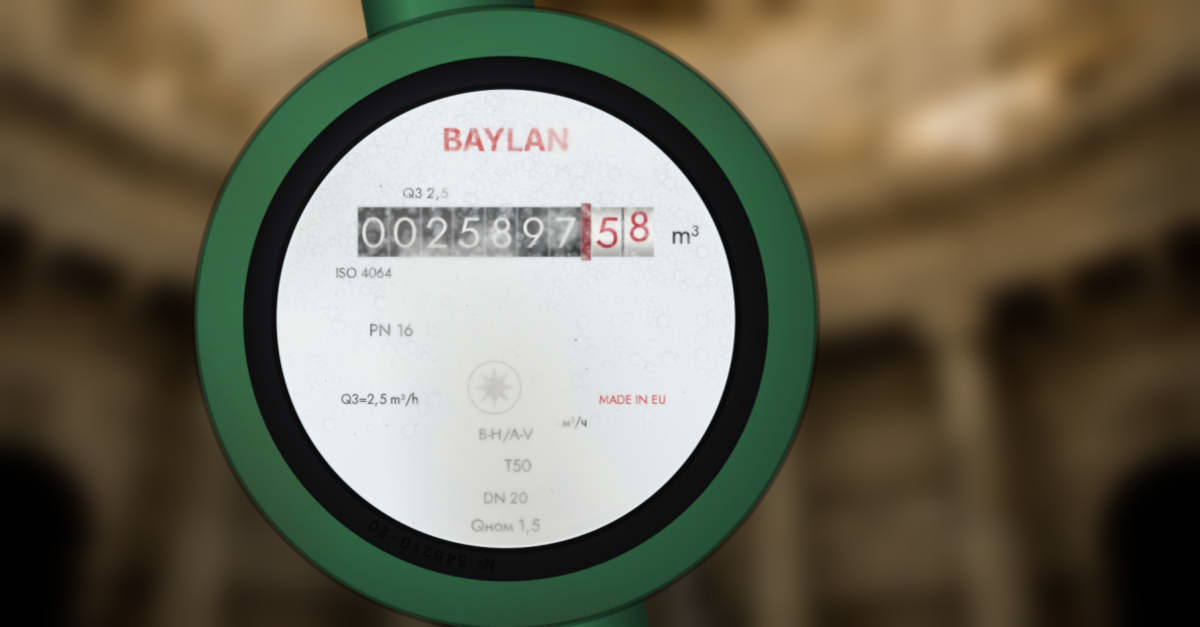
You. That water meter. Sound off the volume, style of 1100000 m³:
25897.58 m³
